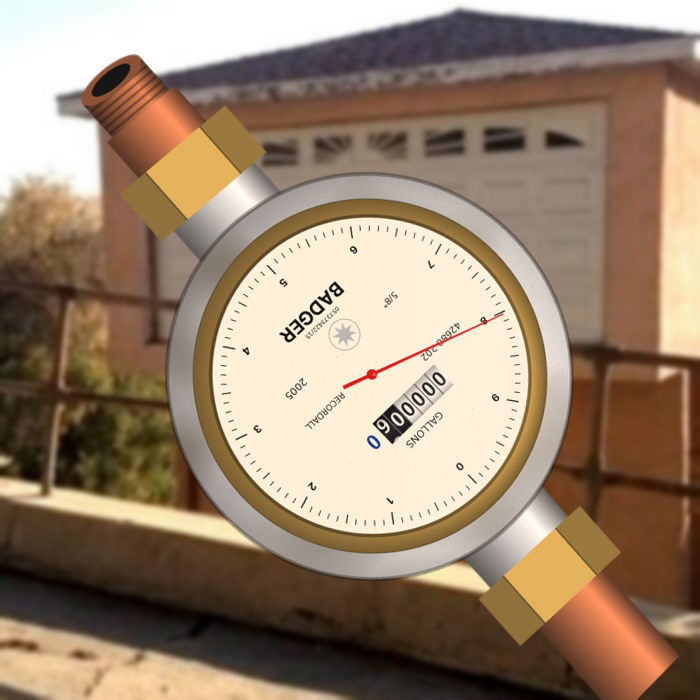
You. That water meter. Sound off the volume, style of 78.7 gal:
58.0 gal
